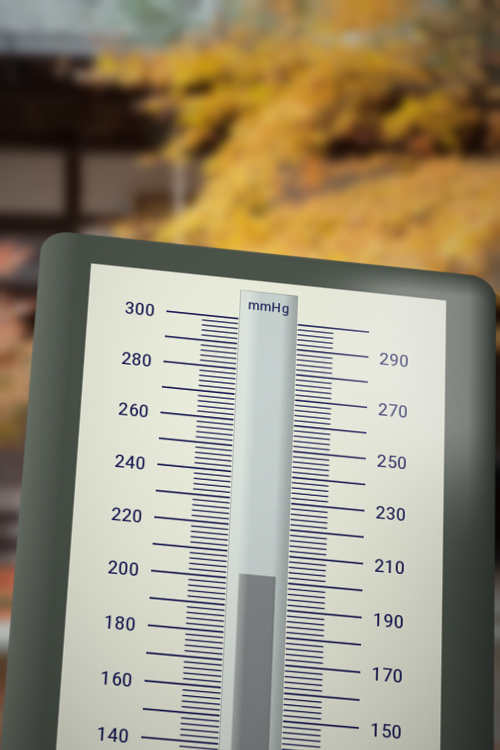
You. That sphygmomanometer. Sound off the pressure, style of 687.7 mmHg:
202 mmHg
